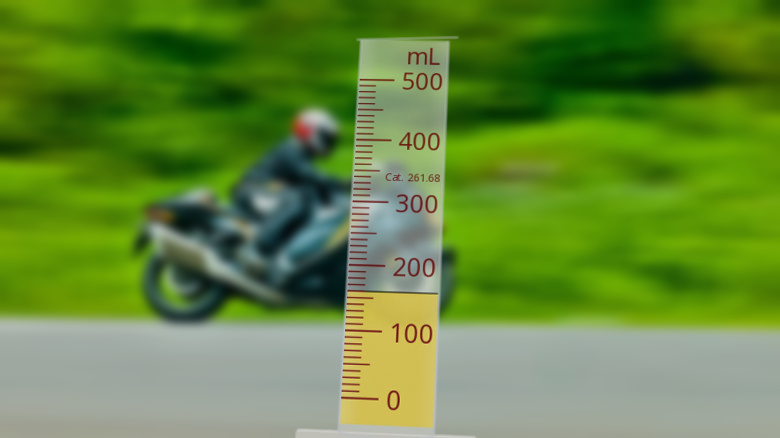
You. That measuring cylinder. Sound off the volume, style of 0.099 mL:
160 mL
